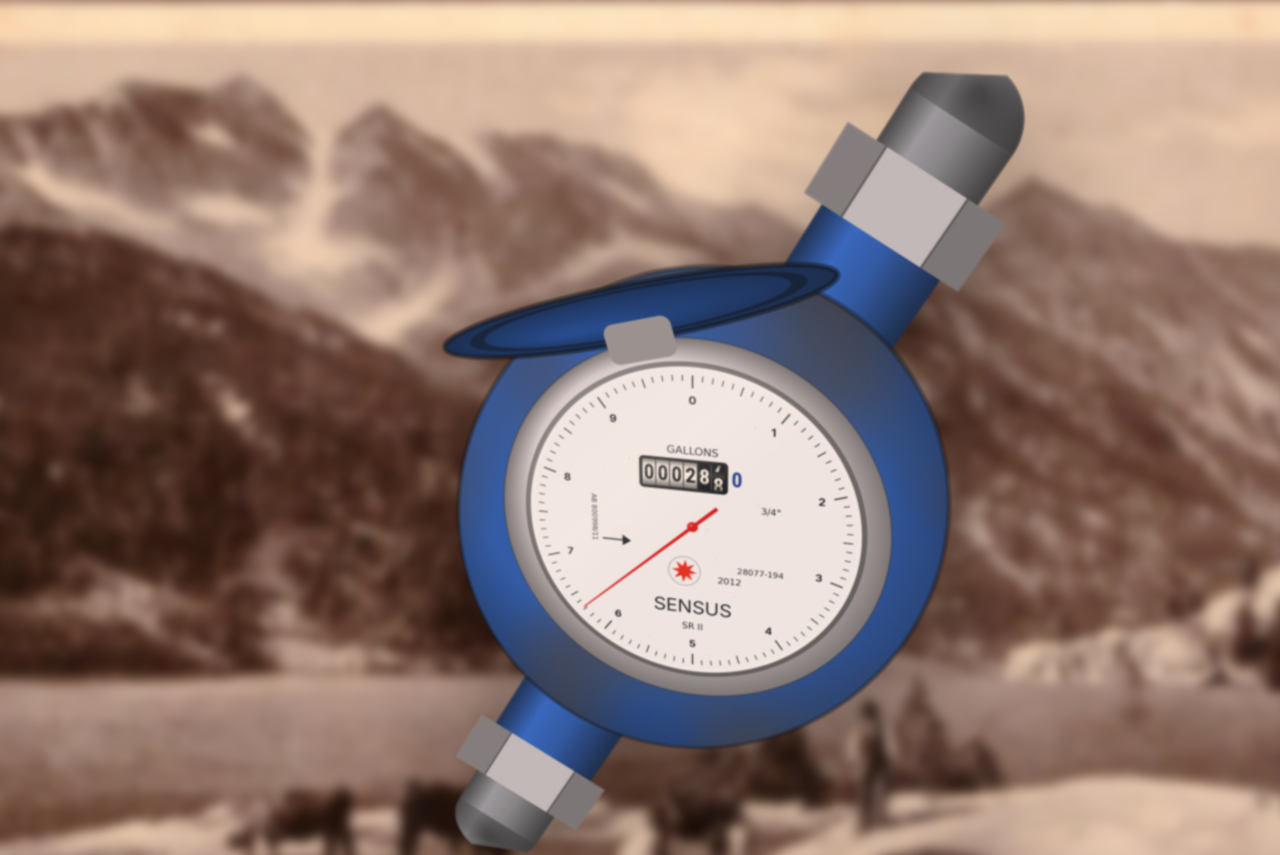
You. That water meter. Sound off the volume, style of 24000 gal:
2876.3 gal
